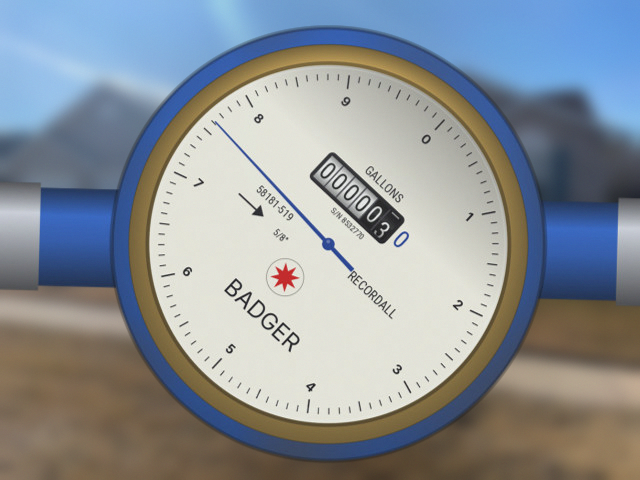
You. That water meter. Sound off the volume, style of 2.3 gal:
27.6 gal
